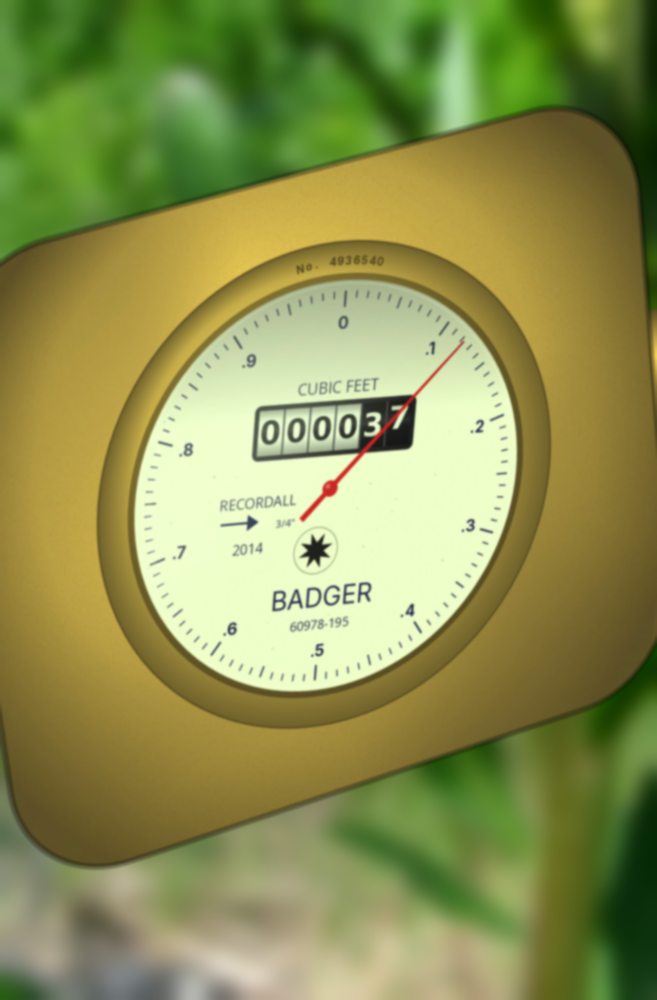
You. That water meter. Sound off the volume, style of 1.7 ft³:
37.12 ft³
